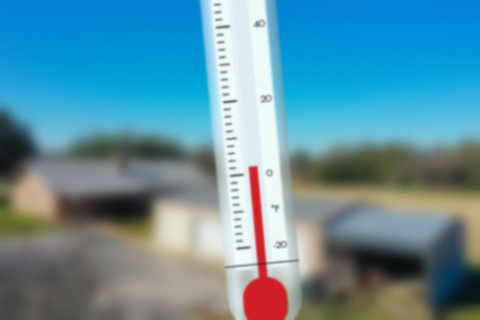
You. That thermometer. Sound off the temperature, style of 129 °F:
2 °F
